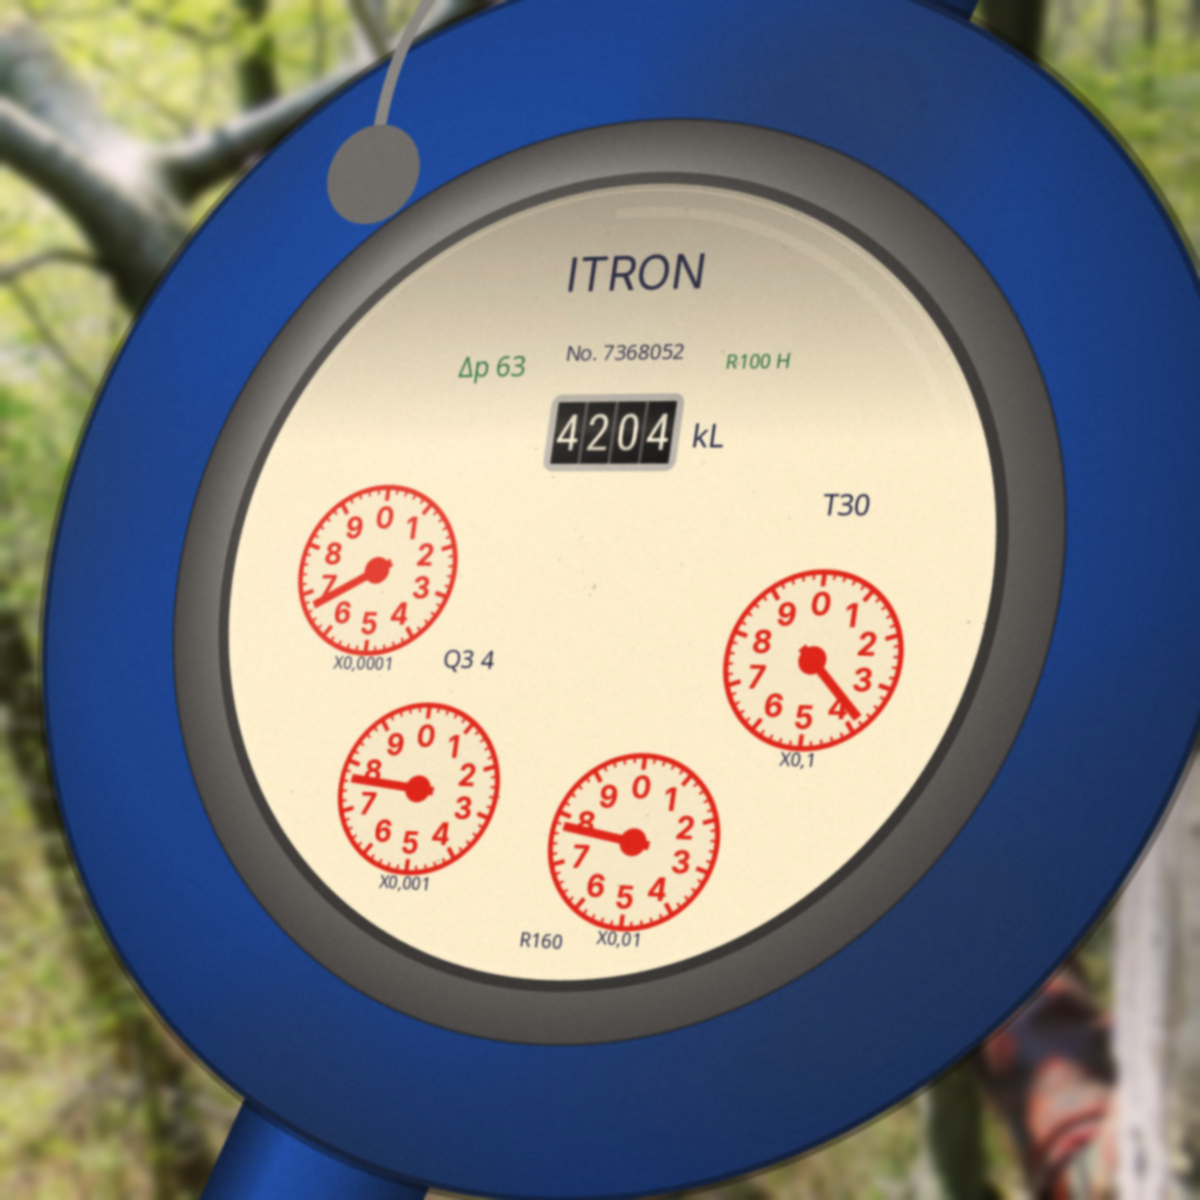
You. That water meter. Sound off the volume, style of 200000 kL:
4204.3776 kL
